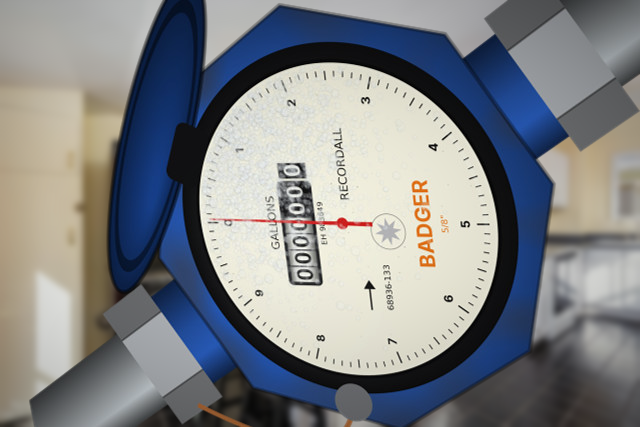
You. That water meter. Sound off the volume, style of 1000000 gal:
0.0 gal
